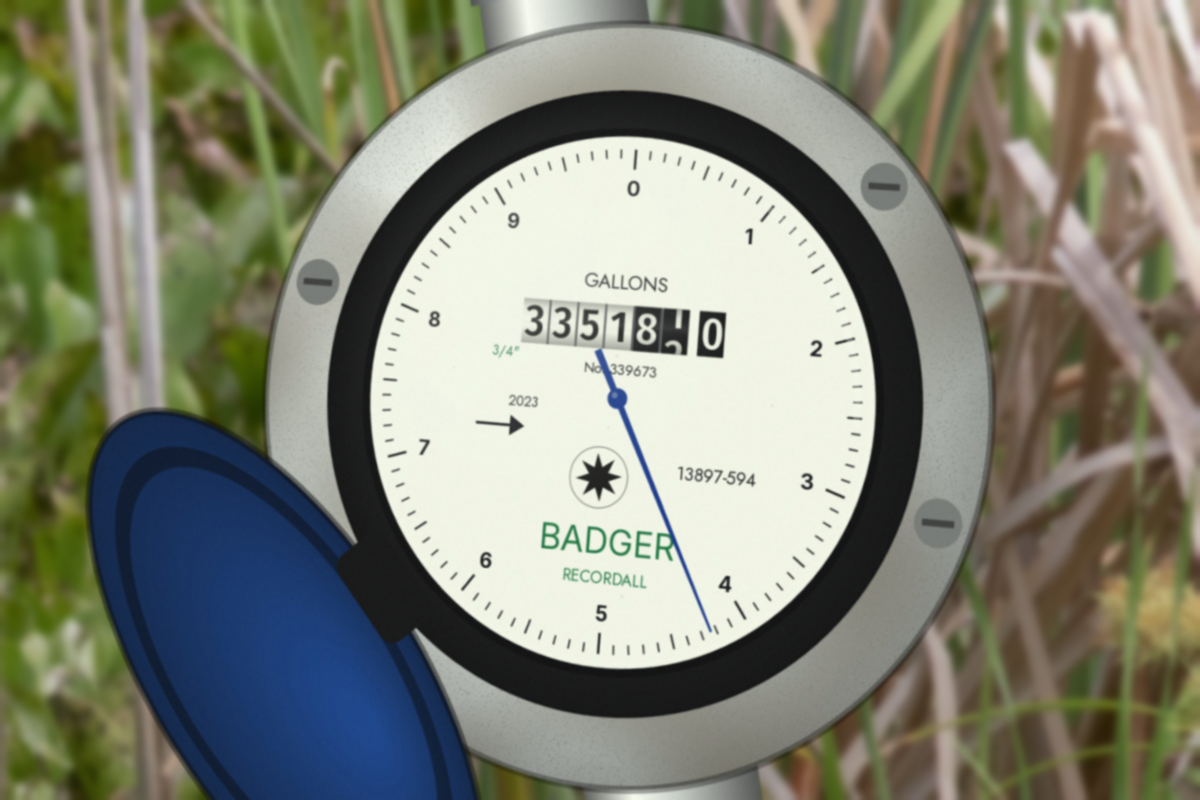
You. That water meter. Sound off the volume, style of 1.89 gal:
3351814.2 gal
